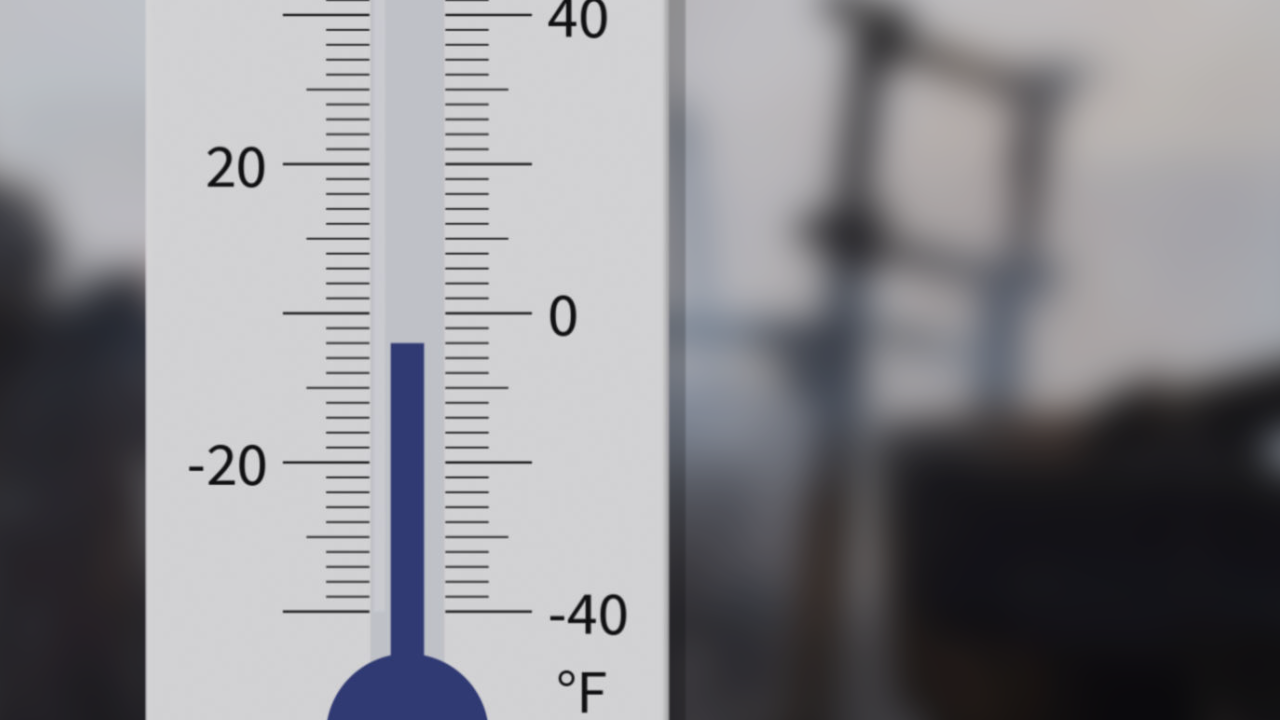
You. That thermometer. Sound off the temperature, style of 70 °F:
-4 °F
